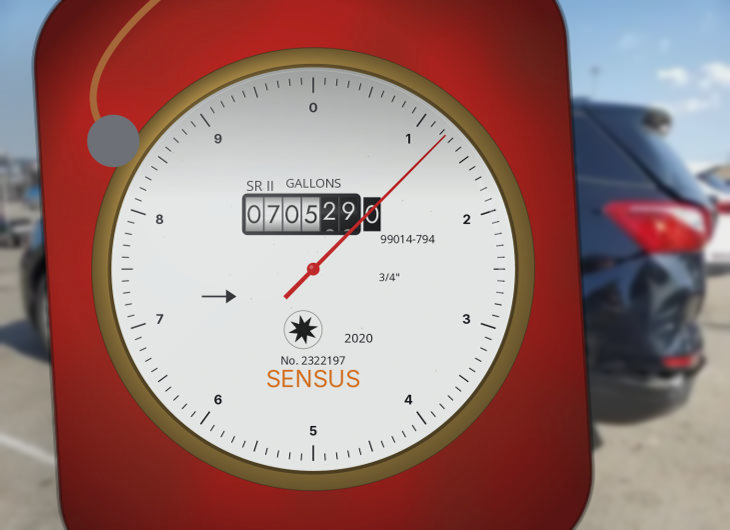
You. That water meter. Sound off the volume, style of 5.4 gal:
705291.2 gal
